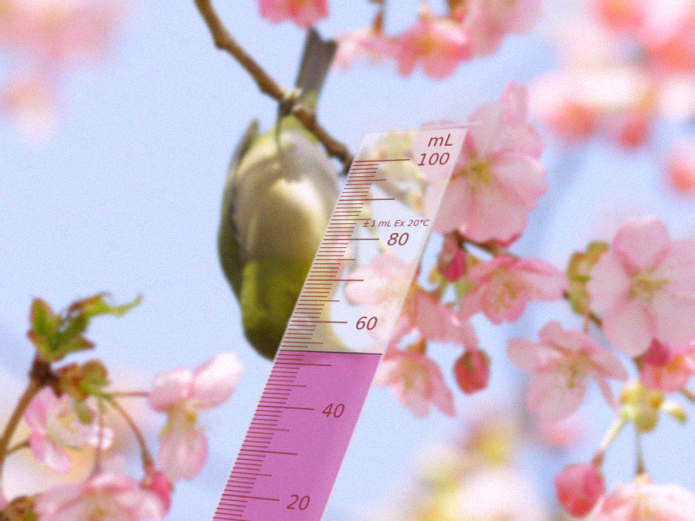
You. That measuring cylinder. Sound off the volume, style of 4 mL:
53 mL
